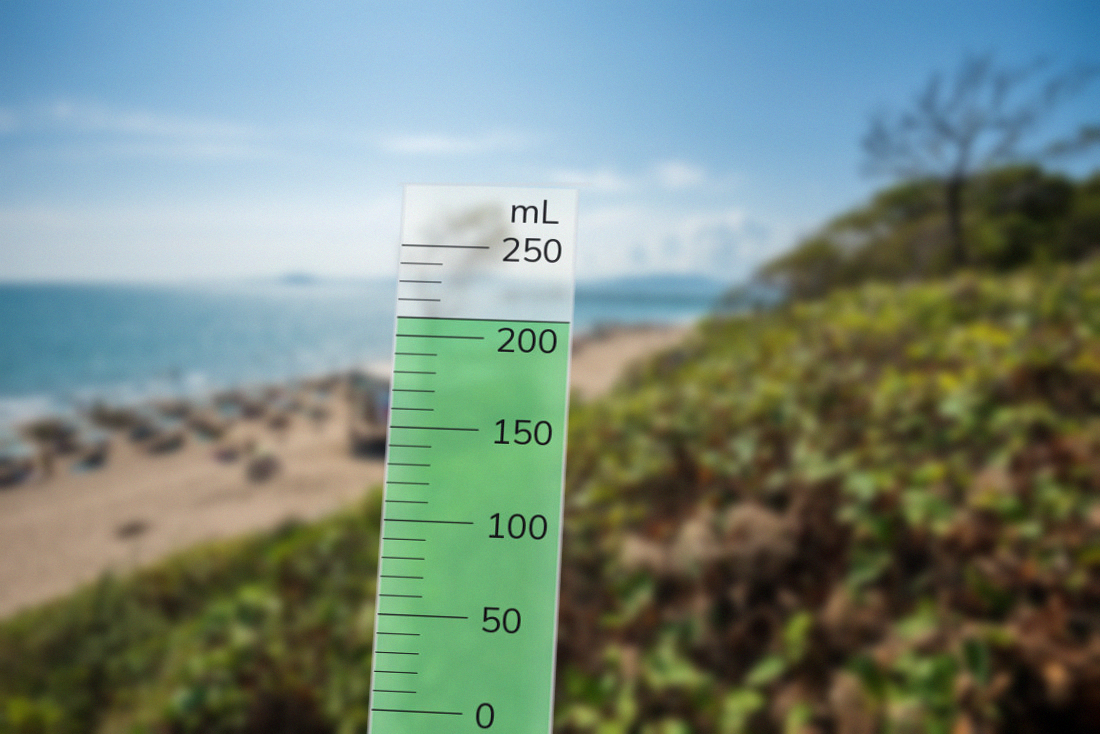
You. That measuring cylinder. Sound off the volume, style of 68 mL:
210 mL
